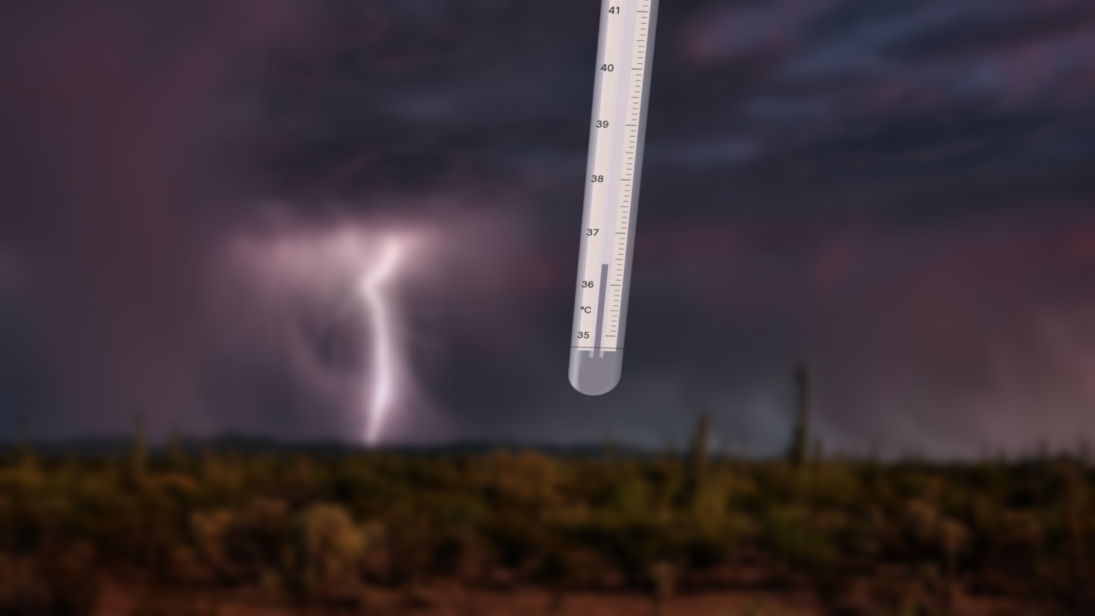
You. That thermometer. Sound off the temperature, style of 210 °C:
36.4 °C
